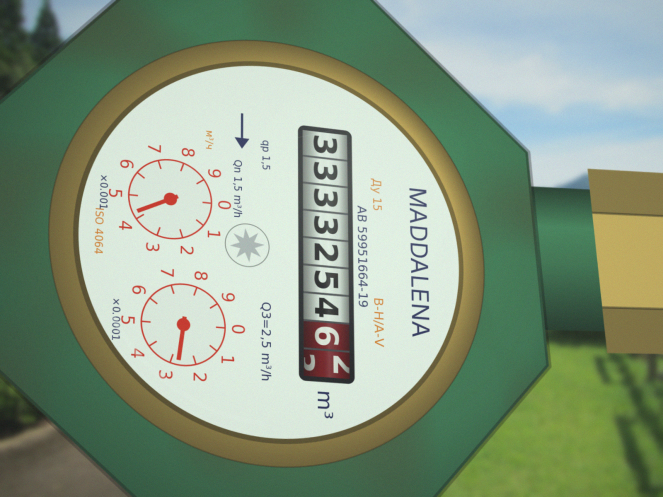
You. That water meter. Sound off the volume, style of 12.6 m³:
3333254.6242 m³
